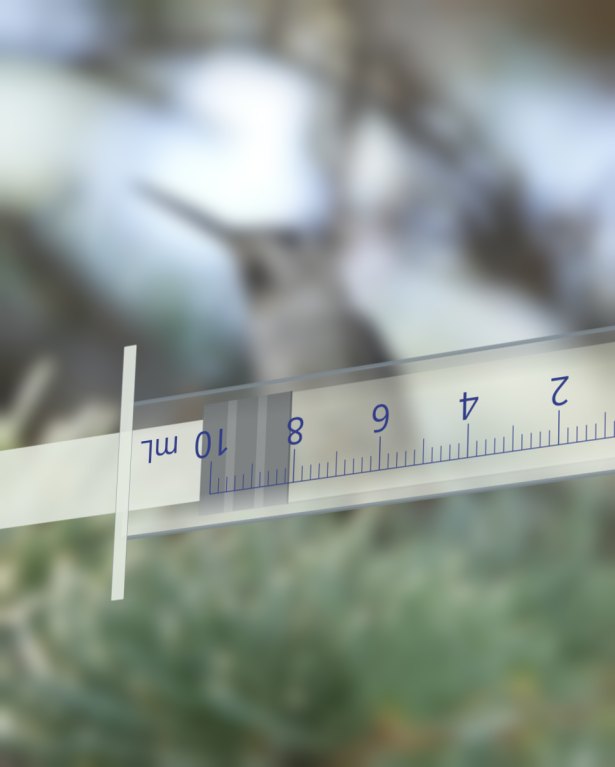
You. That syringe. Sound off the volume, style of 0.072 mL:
8.1 mL
